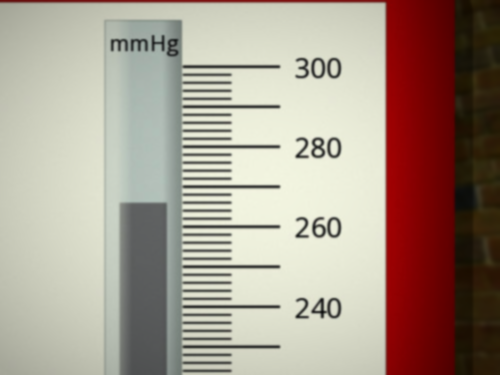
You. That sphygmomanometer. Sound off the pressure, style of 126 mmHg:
266 mmHg
